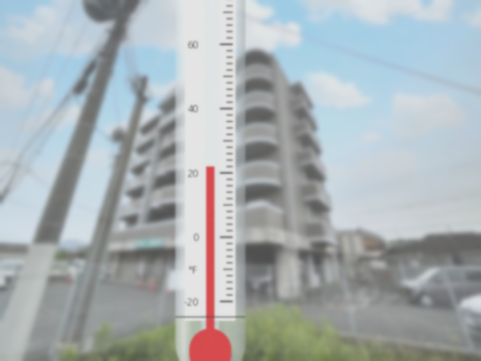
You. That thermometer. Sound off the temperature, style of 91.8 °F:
22 °F
